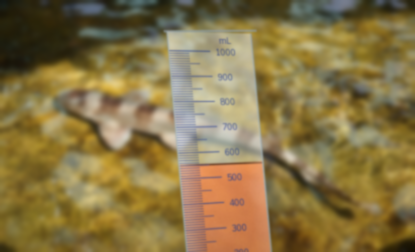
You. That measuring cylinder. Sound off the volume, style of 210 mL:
550 mL
